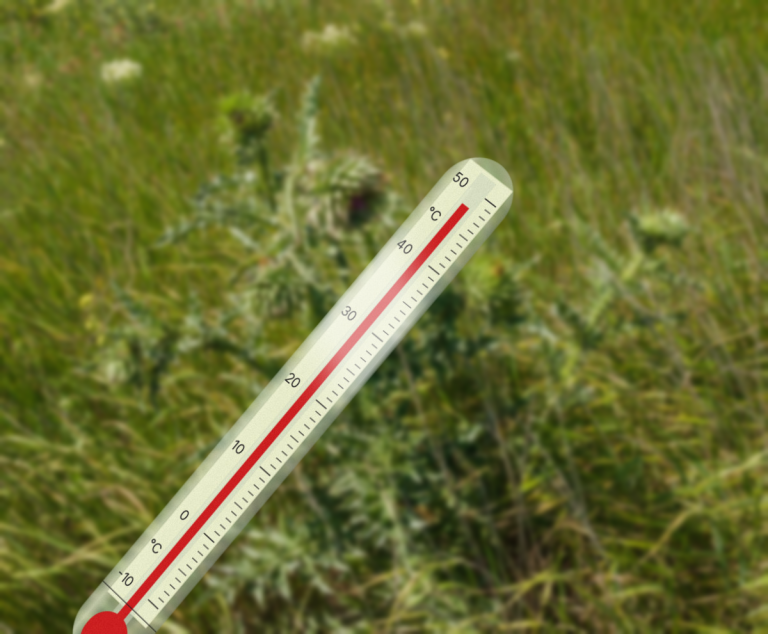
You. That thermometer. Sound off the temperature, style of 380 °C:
48 °C
